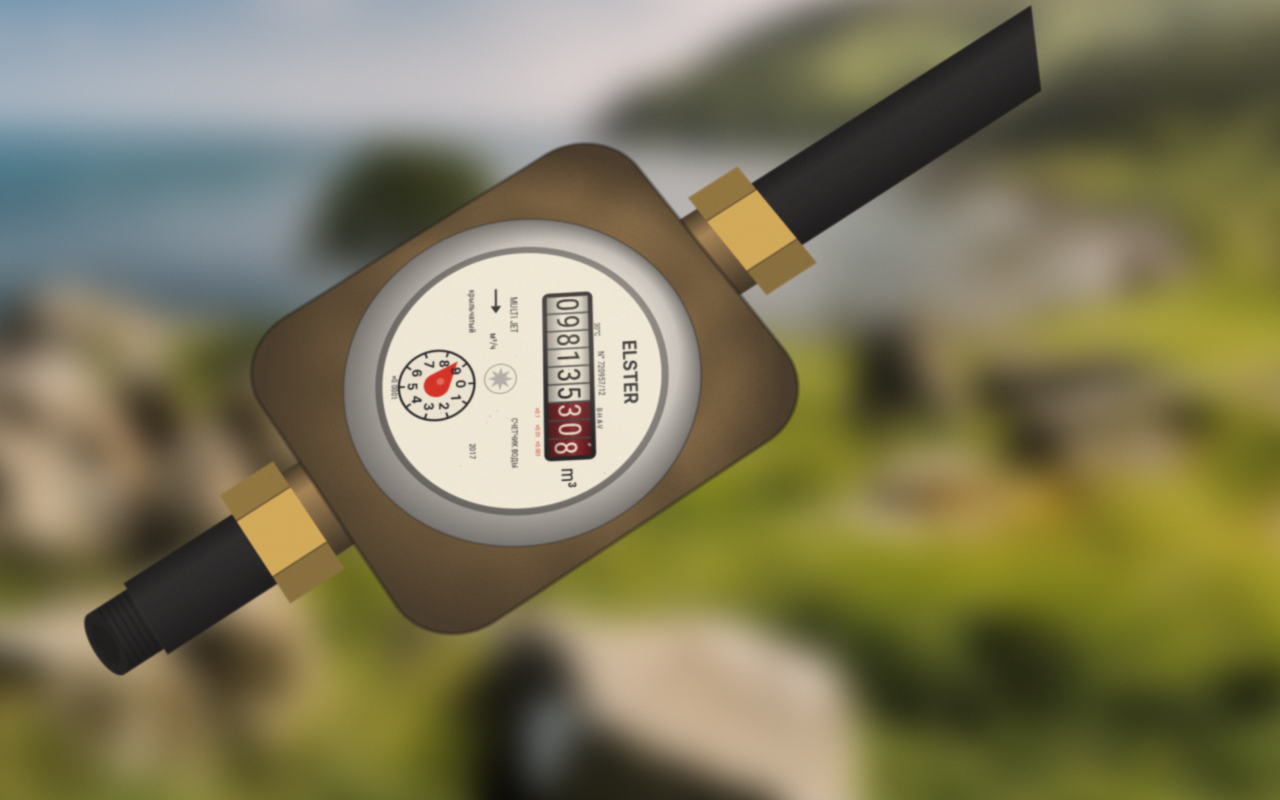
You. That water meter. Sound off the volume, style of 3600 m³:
98135.3078 m³
